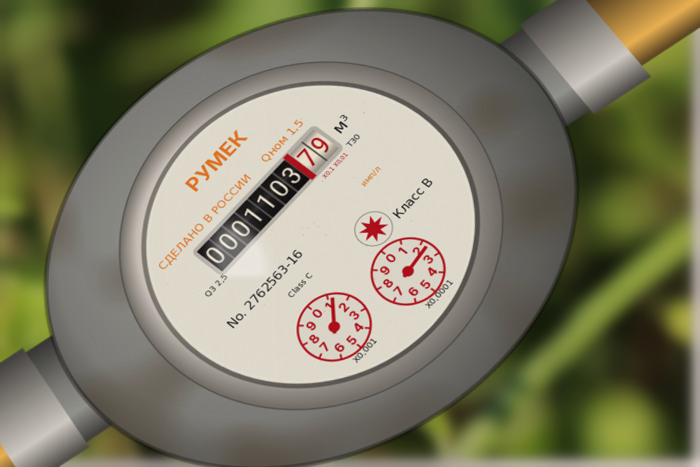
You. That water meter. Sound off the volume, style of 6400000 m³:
1103.7912 m³
